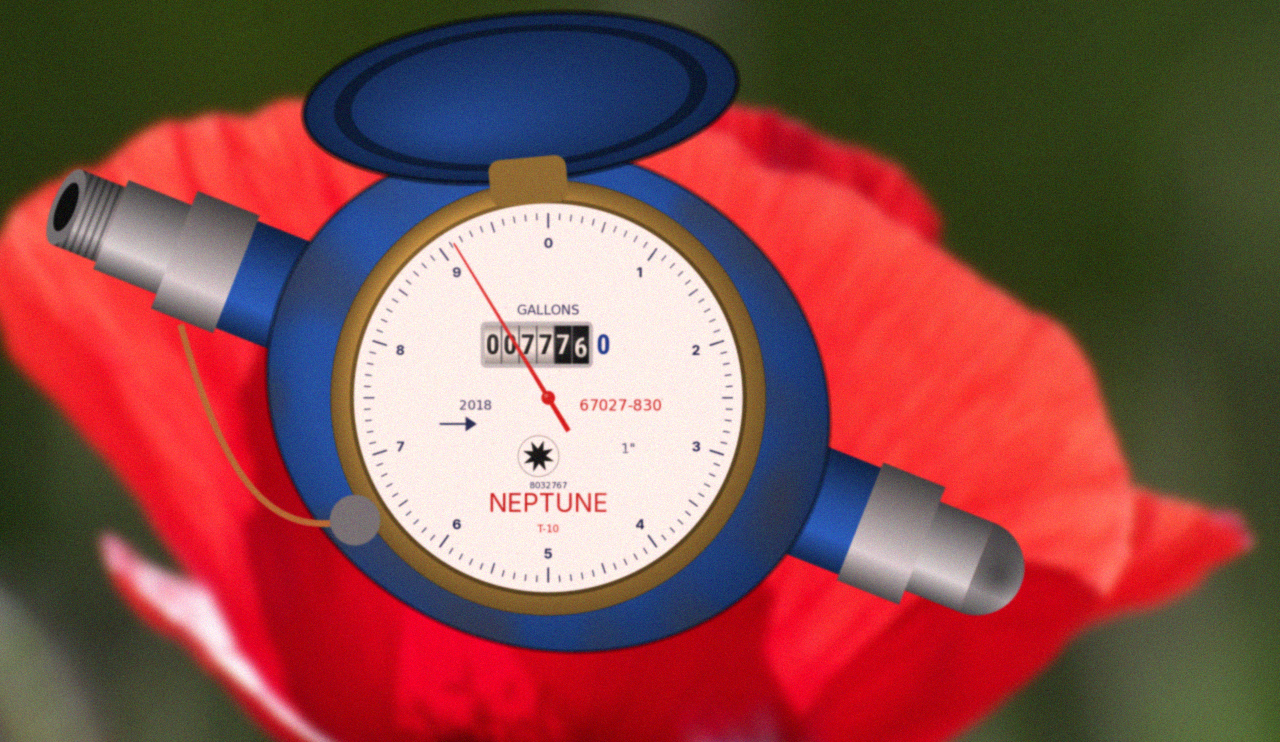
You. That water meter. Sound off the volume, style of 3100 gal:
77759.1 gal
